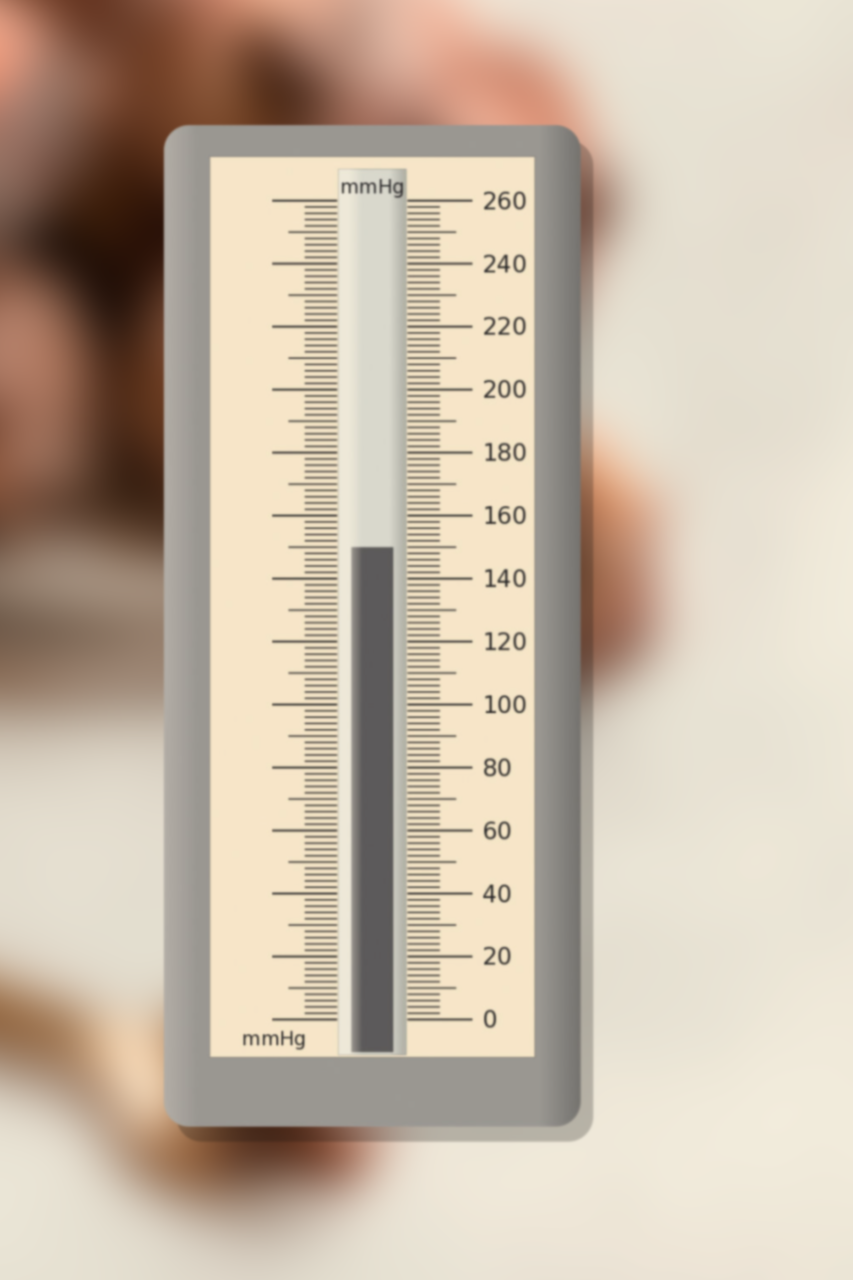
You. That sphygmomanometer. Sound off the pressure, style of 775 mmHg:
150 mmHg
